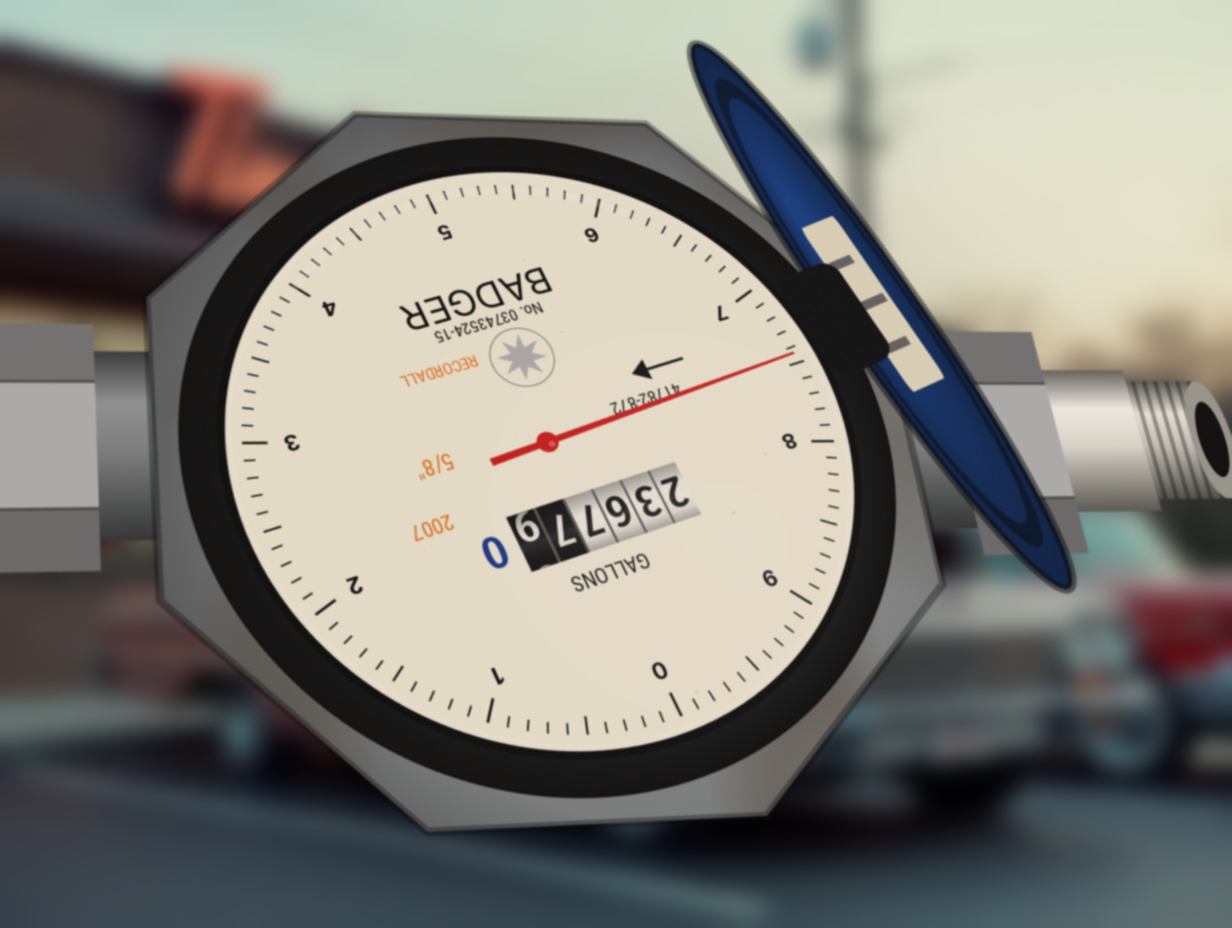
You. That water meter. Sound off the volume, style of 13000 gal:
2367787.4 gal
